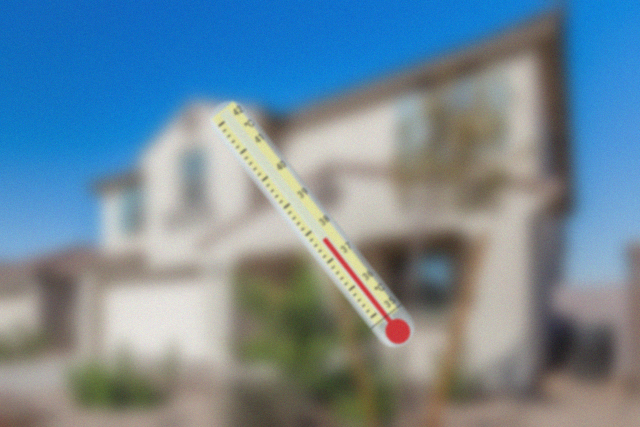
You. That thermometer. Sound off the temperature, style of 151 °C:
37.6 °C
